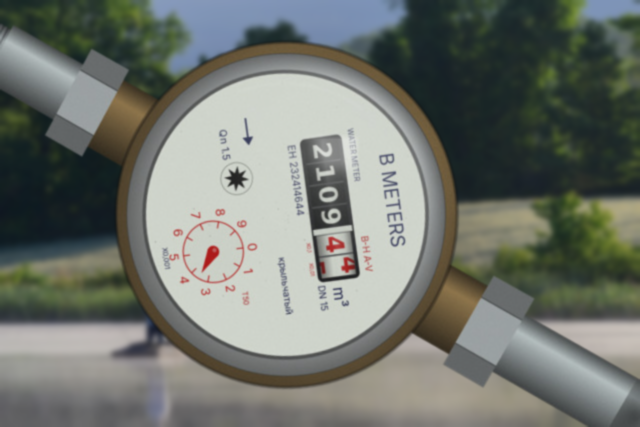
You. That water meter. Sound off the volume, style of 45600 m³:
2109.443 m³
